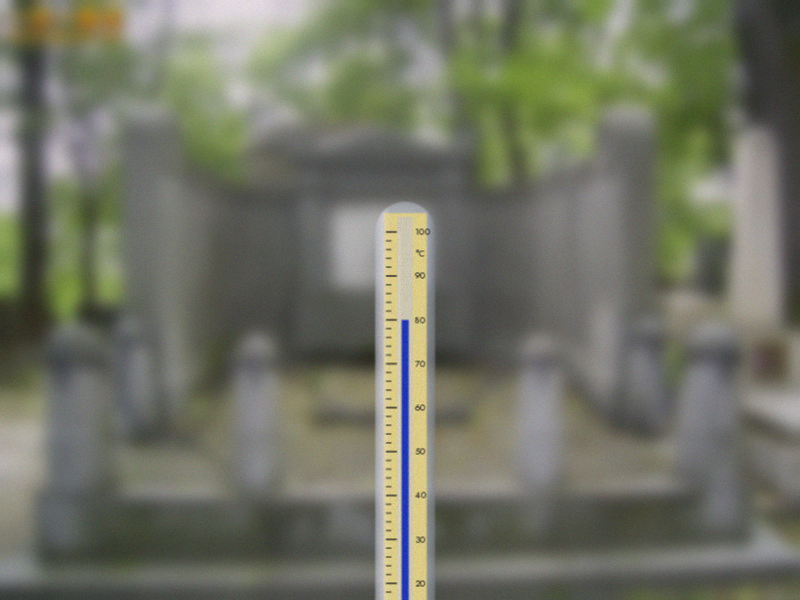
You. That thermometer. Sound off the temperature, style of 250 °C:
80 °C
